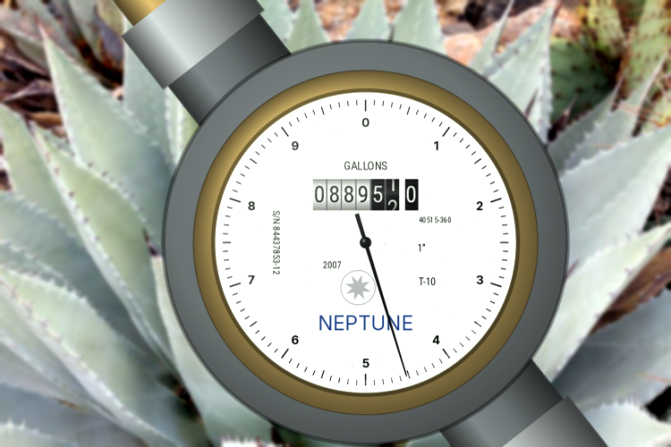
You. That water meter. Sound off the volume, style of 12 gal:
889514.5 gal
